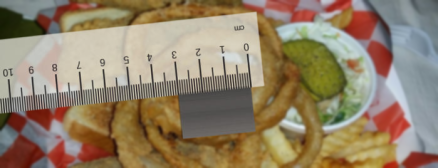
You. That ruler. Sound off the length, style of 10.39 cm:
3 cm
